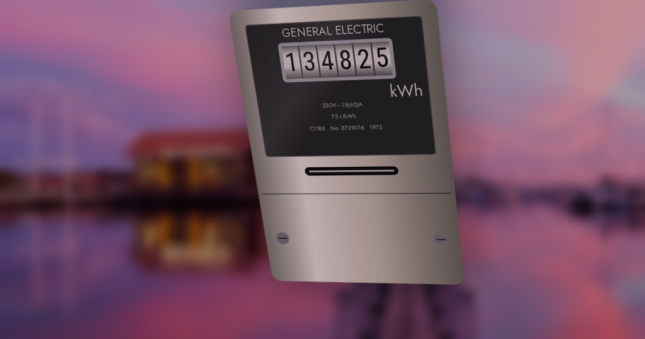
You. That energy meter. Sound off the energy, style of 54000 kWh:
134825 kWh
